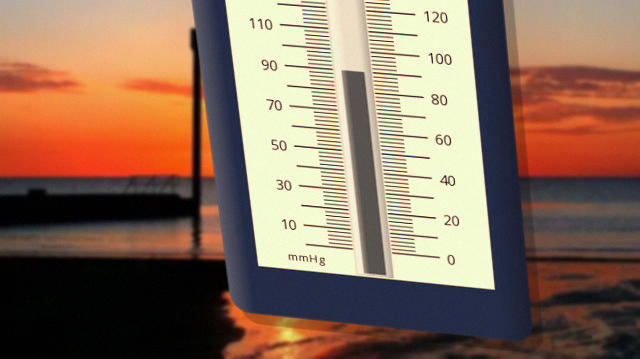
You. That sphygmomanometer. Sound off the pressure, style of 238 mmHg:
90 mmHg
